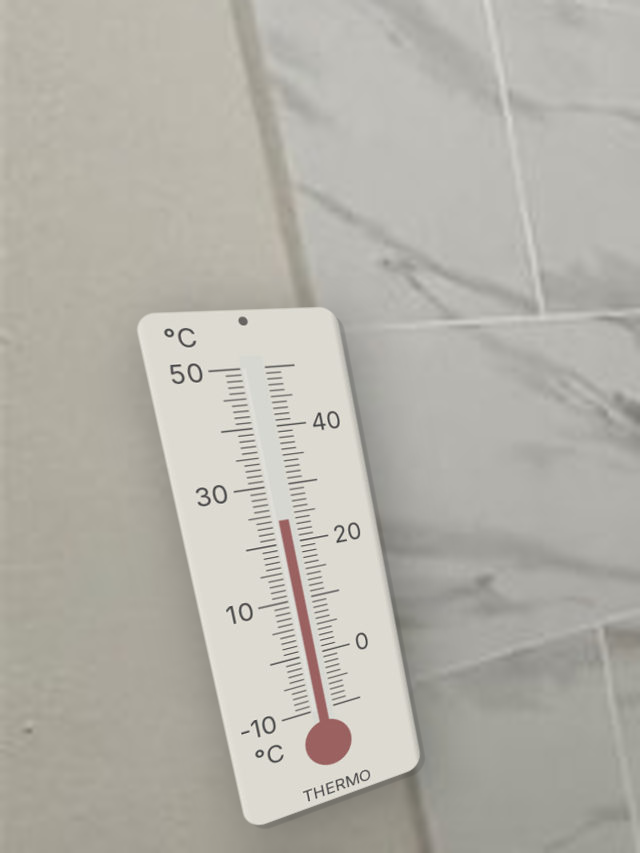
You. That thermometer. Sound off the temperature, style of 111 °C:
24 °C
